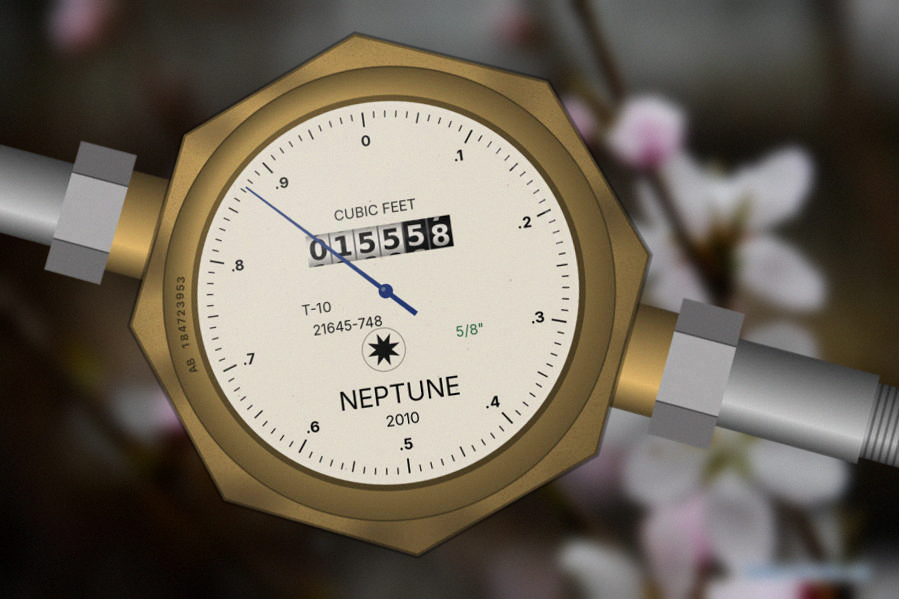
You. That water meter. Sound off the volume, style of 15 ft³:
15557.87 ft³
